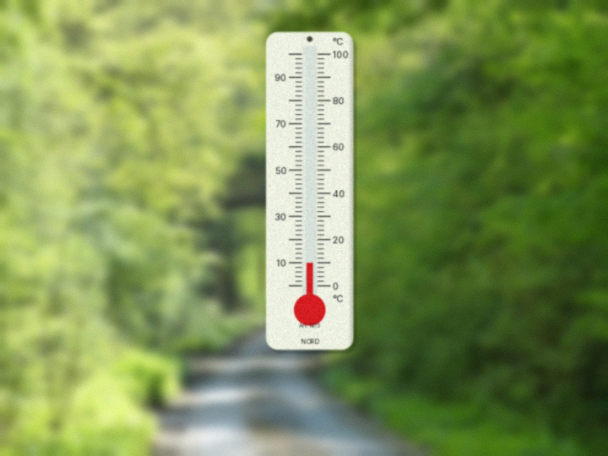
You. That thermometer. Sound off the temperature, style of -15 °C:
10 °C
